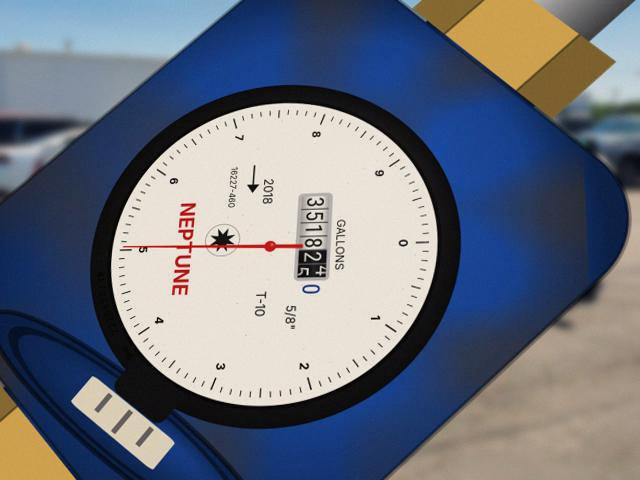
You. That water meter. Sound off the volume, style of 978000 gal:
3518245.0 gal
